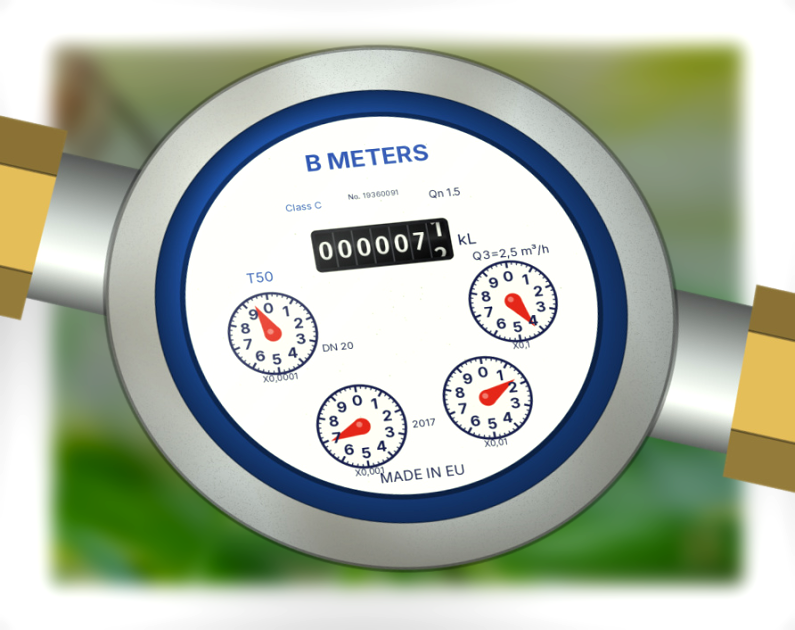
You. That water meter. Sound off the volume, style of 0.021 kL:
71.4169 kL
